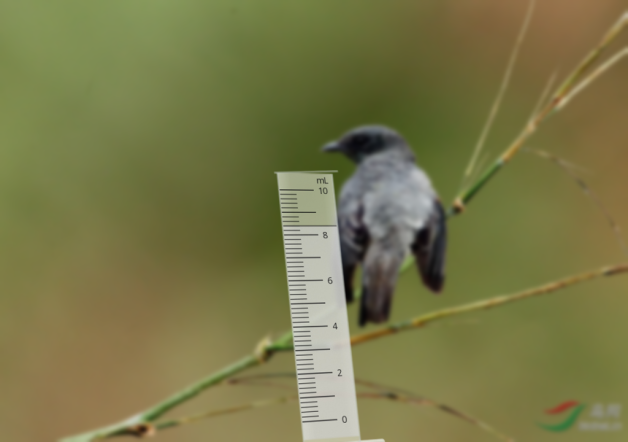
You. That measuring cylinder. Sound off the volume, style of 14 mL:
8.4 mL
